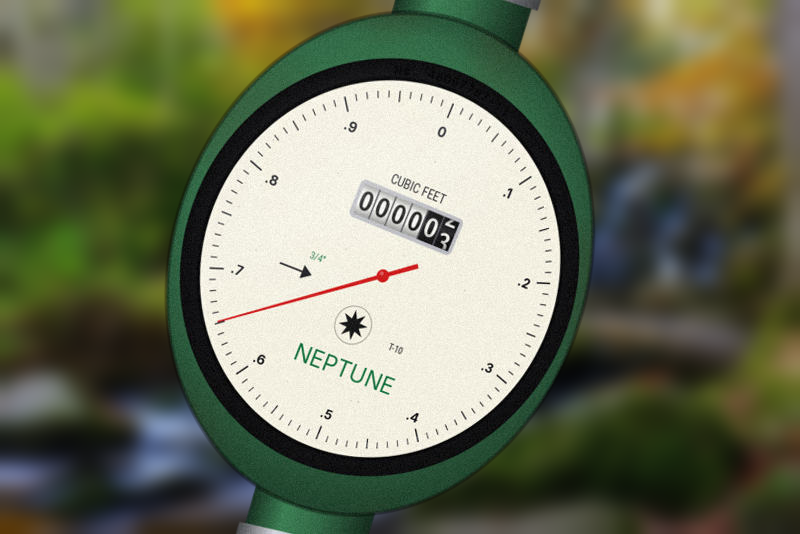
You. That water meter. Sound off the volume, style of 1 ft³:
2.65 ft³
